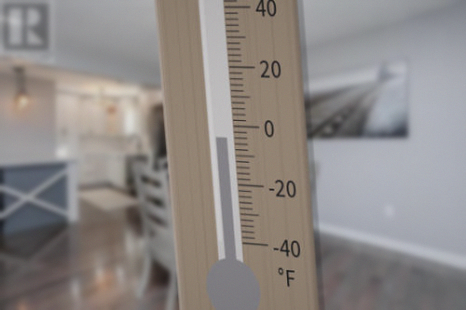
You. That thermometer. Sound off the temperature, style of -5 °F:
-4 °F
